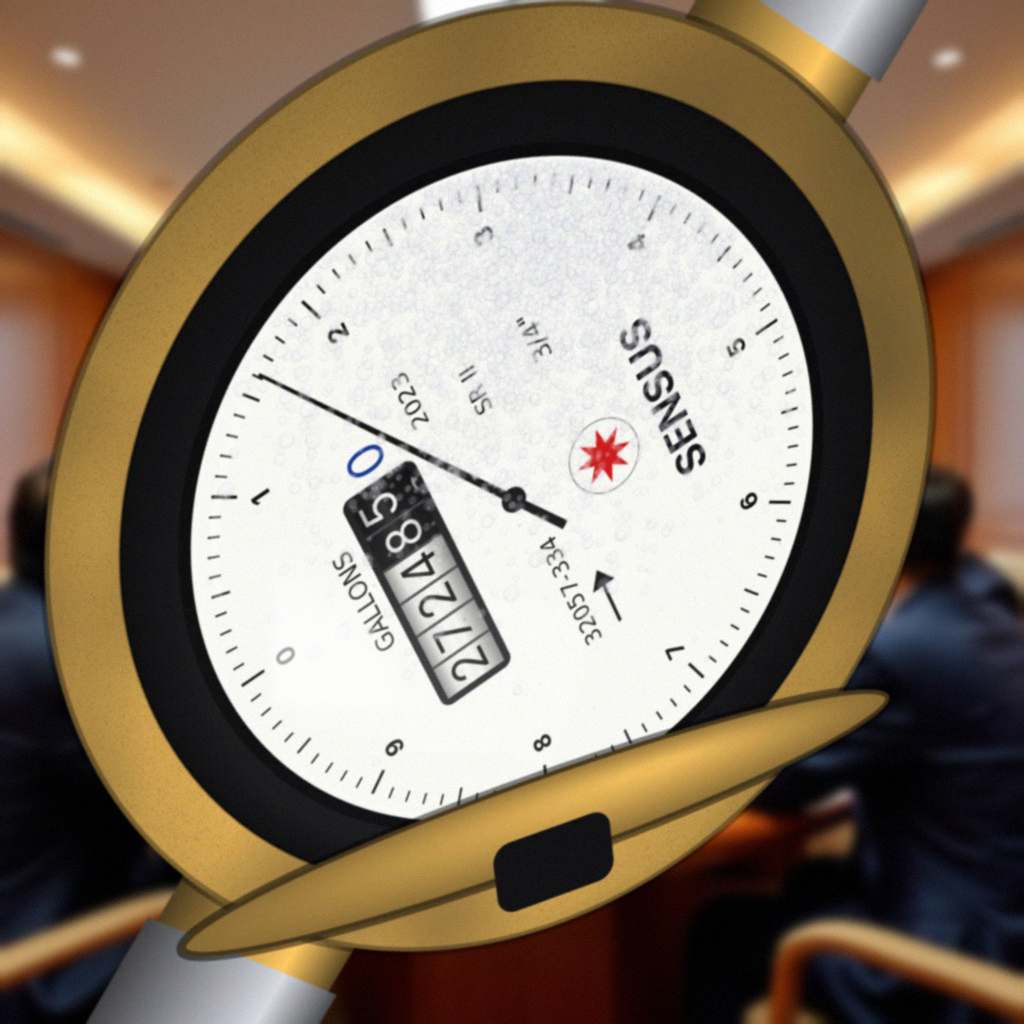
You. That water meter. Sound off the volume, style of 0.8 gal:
2724851.6 gal
